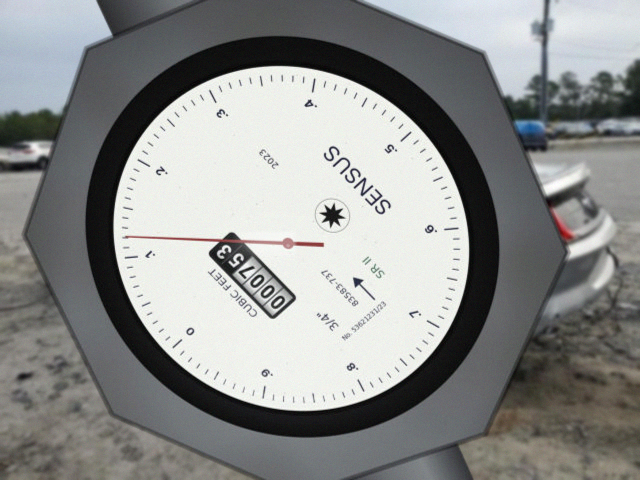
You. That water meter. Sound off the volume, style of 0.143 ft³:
753.12 ft³
